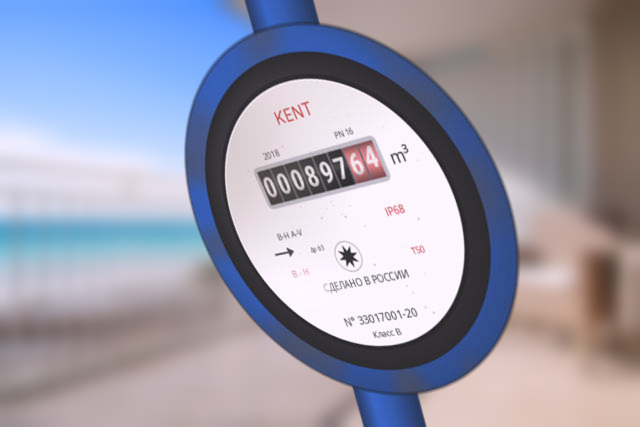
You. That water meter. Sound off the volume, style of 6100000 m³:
897.64 m³
